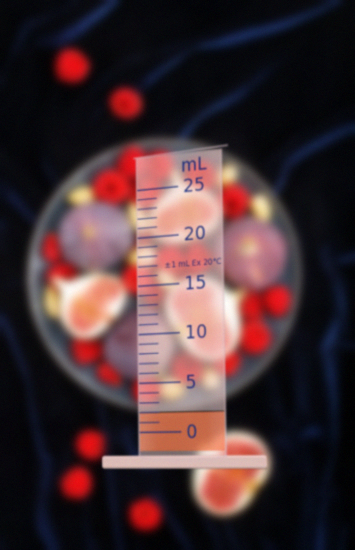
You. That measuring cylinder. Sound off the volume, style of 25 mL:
2 mL
